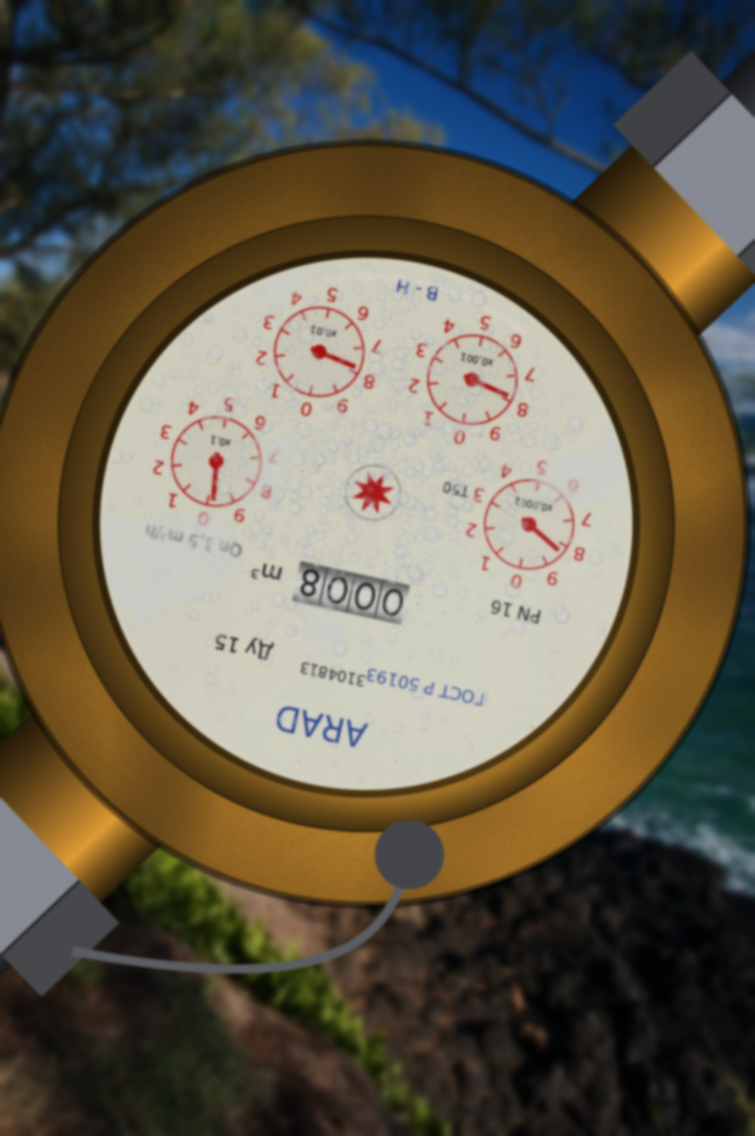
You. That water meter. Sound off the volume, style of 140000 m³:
7.9778 m³
